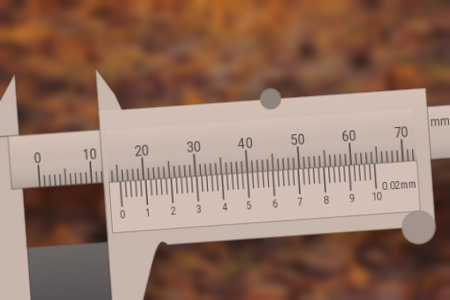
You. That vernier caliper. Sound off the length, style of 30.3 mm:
15.5 mm
